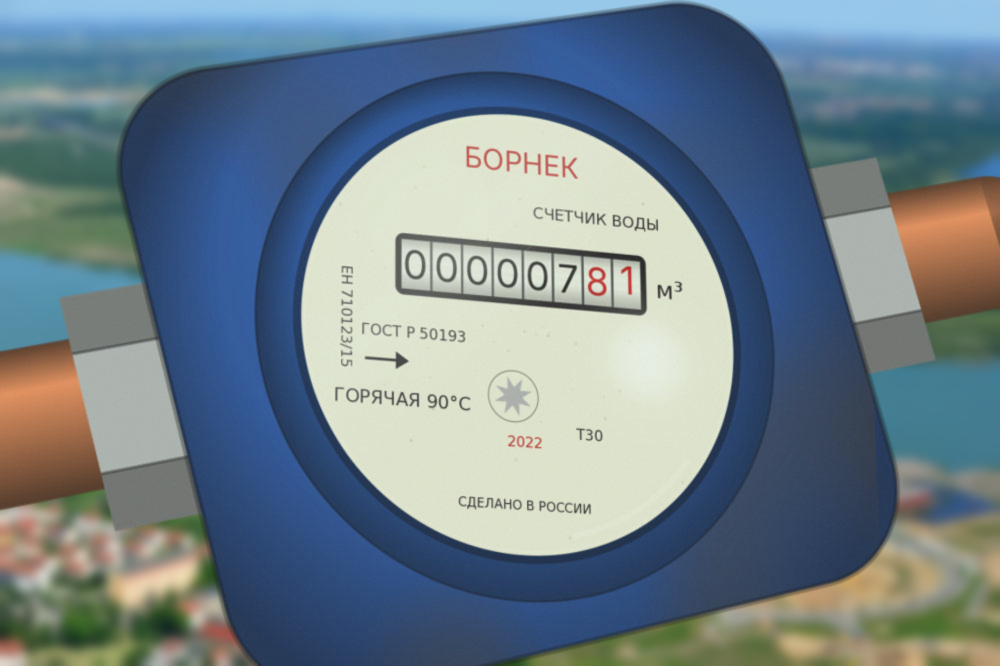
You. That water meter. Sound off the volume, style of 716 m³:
7.81 m³
